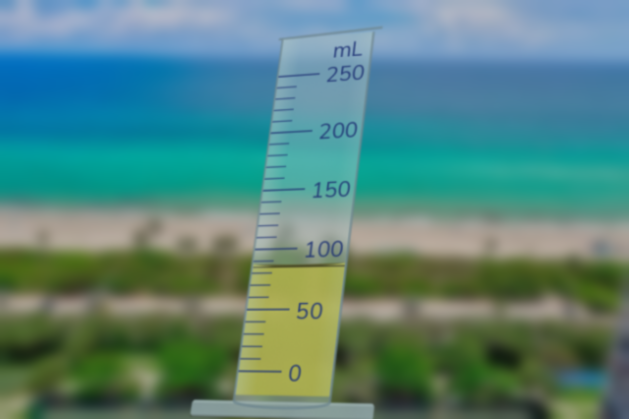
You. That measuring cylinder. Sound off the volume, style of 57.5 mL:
85 mL
